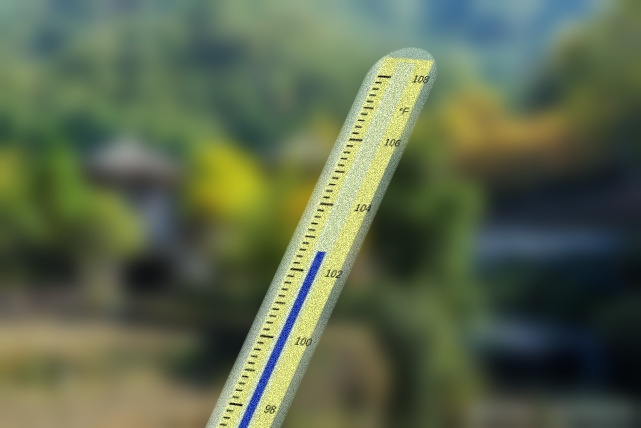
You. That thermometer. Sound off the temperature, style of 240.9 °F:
102.6 °F
